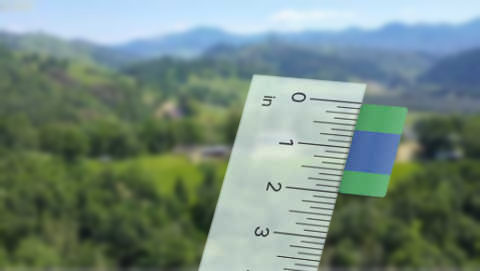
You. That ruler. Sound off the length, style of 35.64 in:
2 in
